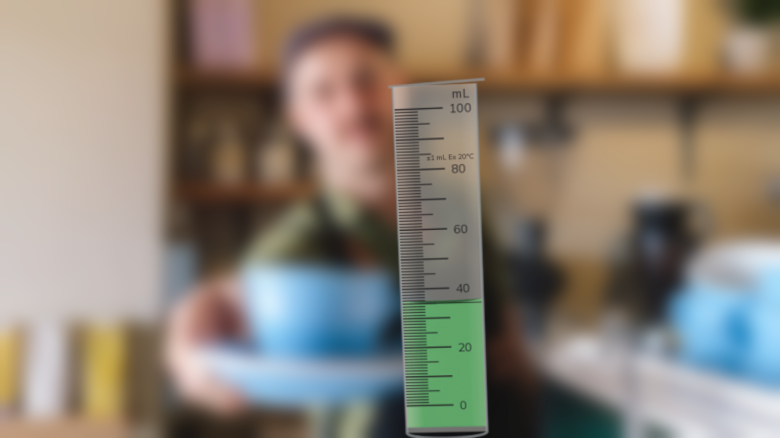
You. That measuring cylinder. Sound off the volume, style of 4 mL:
35 mL
